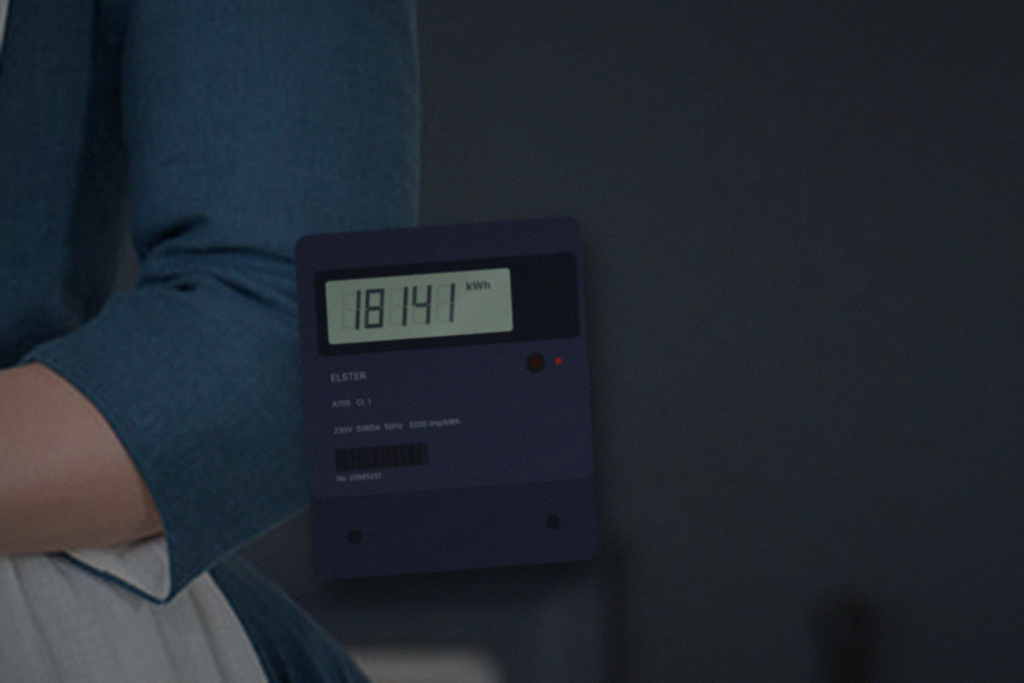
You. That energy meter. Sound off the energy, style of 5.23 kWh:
18141 kWh
